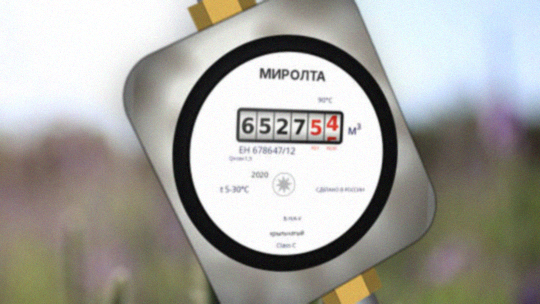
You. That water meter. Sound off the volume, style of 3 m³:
6527.54 m³
